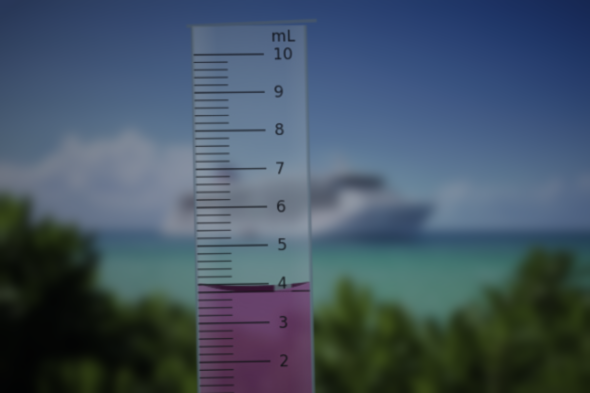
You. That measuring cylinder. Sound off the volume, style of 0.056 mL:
3.8 mL
